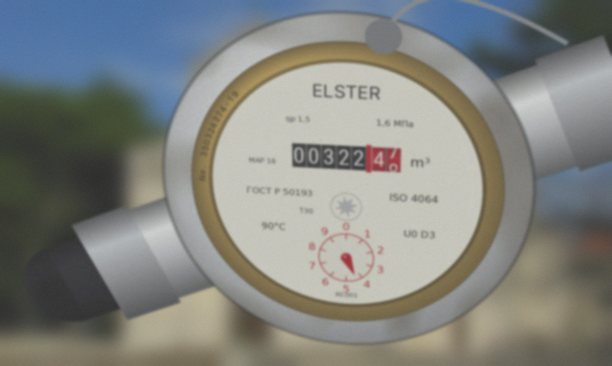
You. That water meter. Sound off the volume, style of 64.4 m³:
322.474 m³
